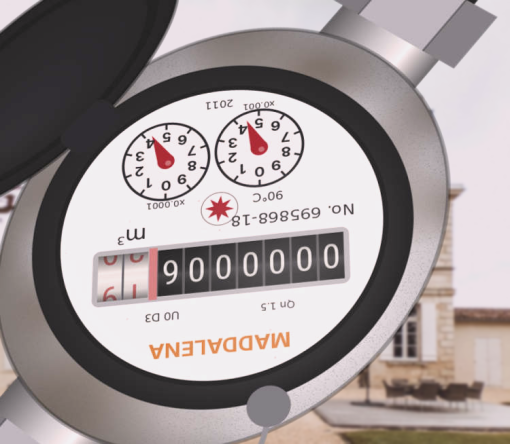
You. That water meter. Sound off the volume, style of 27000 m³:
6.1944 m³
